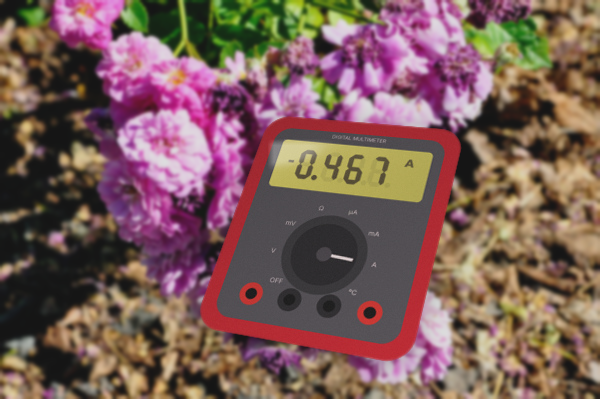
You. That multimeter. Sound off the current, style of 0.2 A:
-0.467 A
